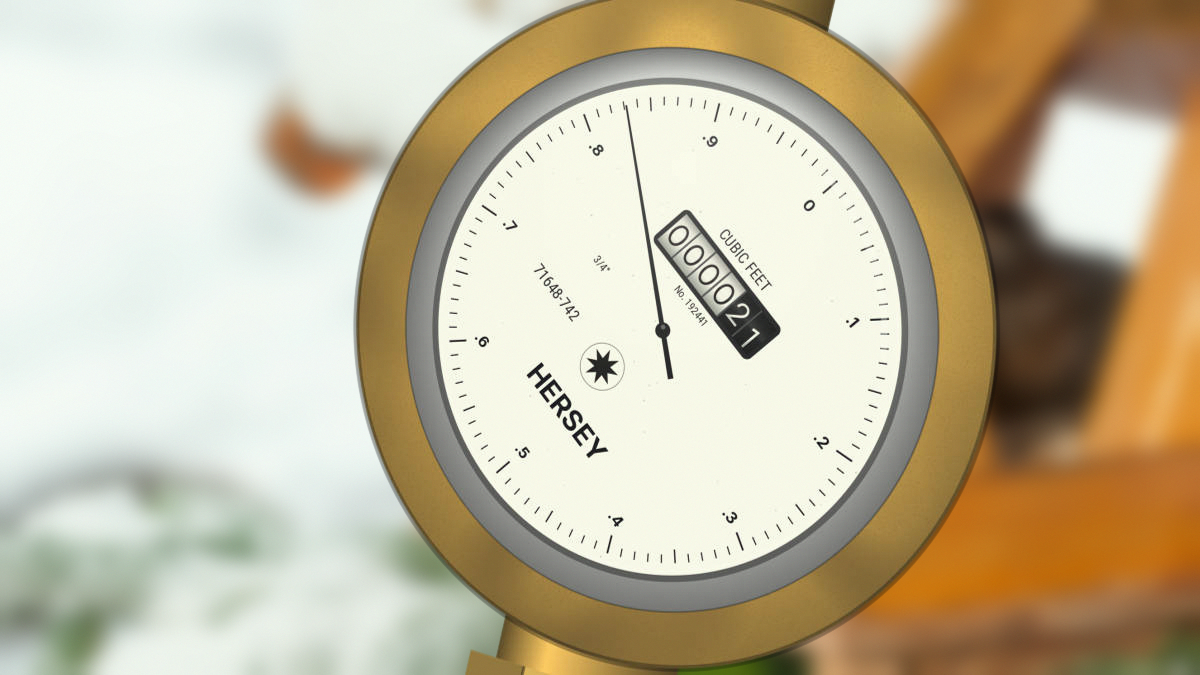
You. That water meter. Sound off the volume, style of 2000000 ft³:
20.83 ft³
